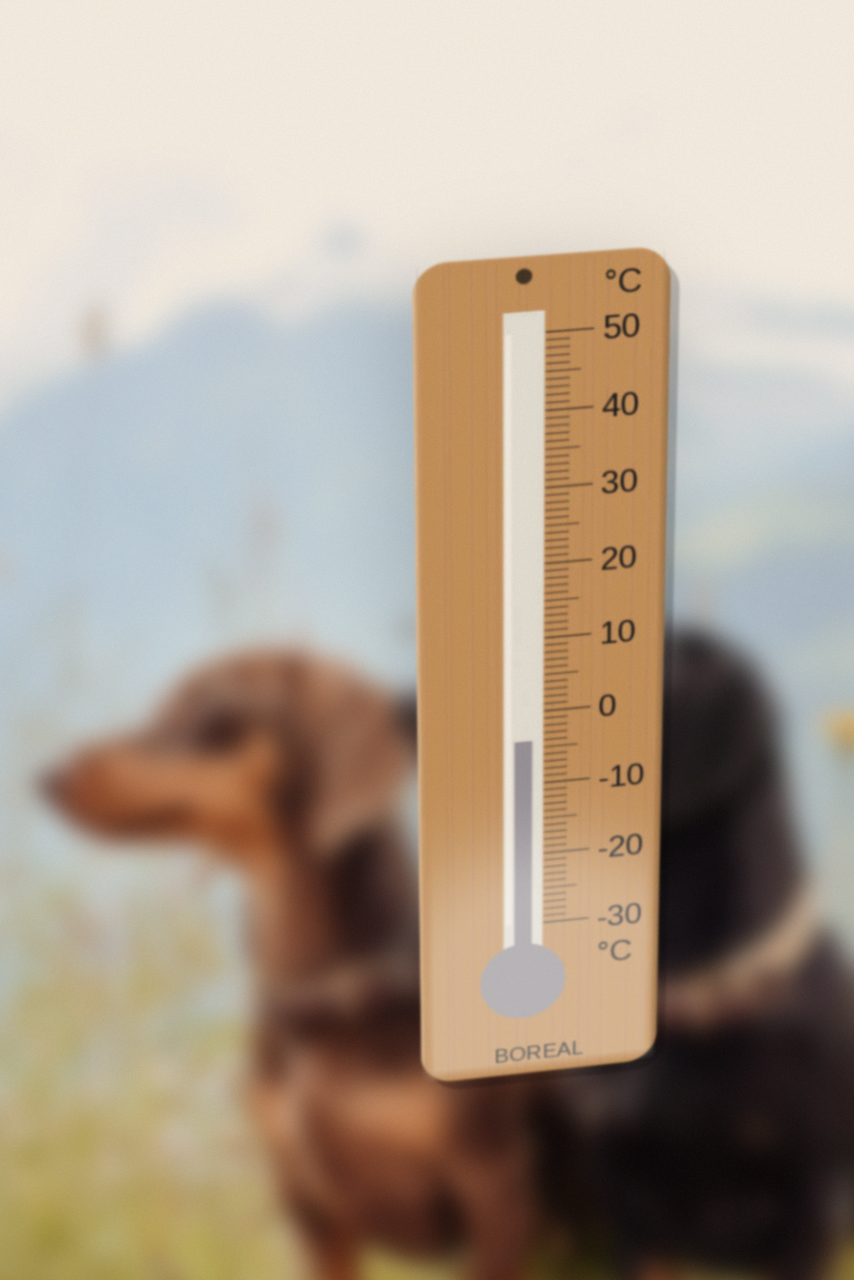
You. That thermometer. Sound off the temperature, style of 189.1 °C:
-4 °C
